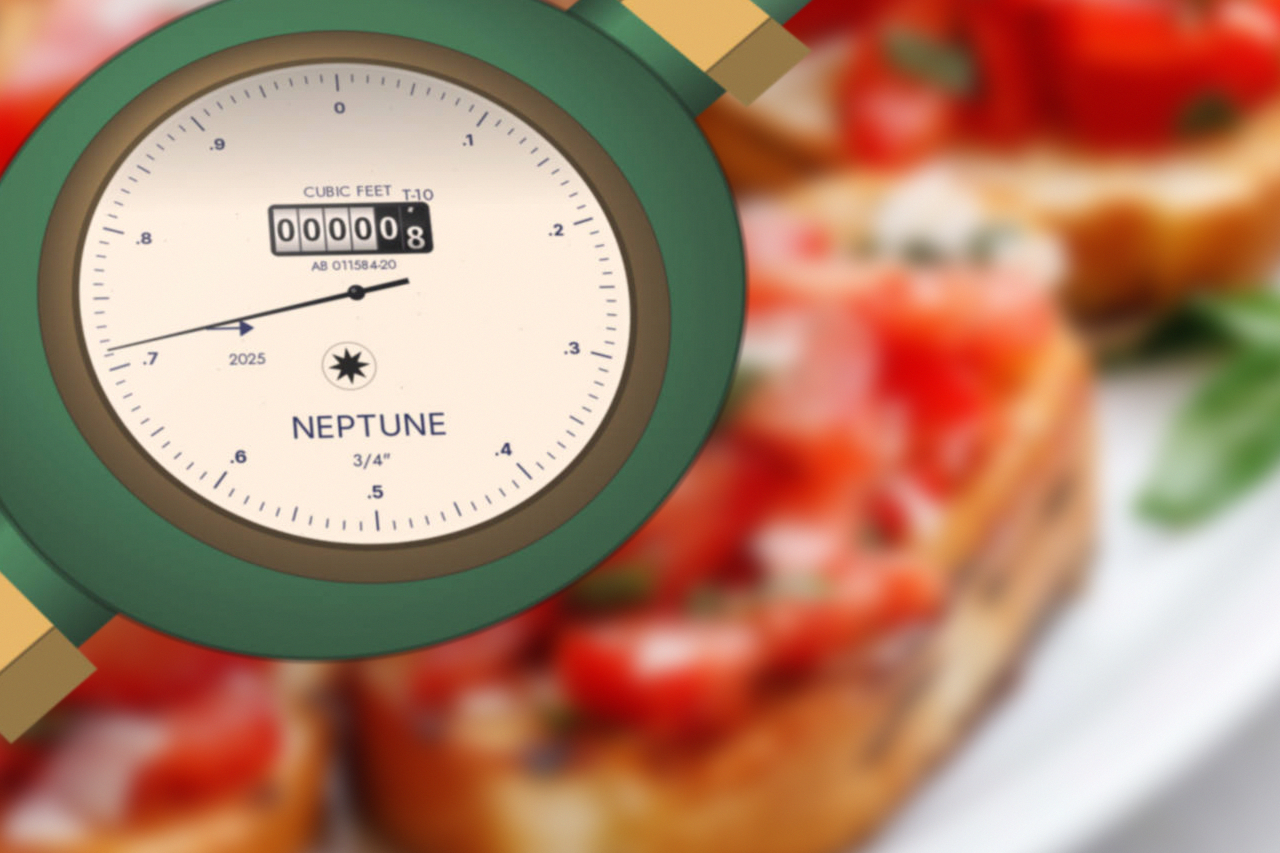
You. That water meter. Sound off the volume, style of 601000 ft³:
7.71 ft³
